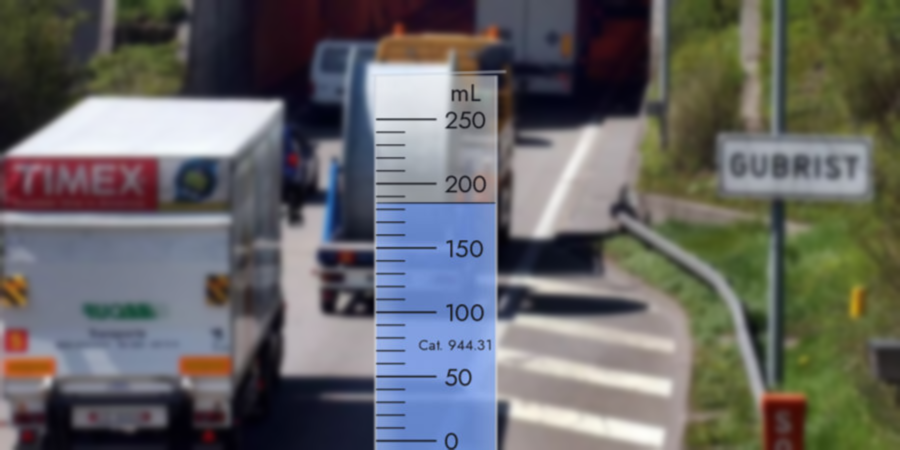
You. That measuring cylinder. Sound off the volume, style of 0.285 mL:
185 mL
